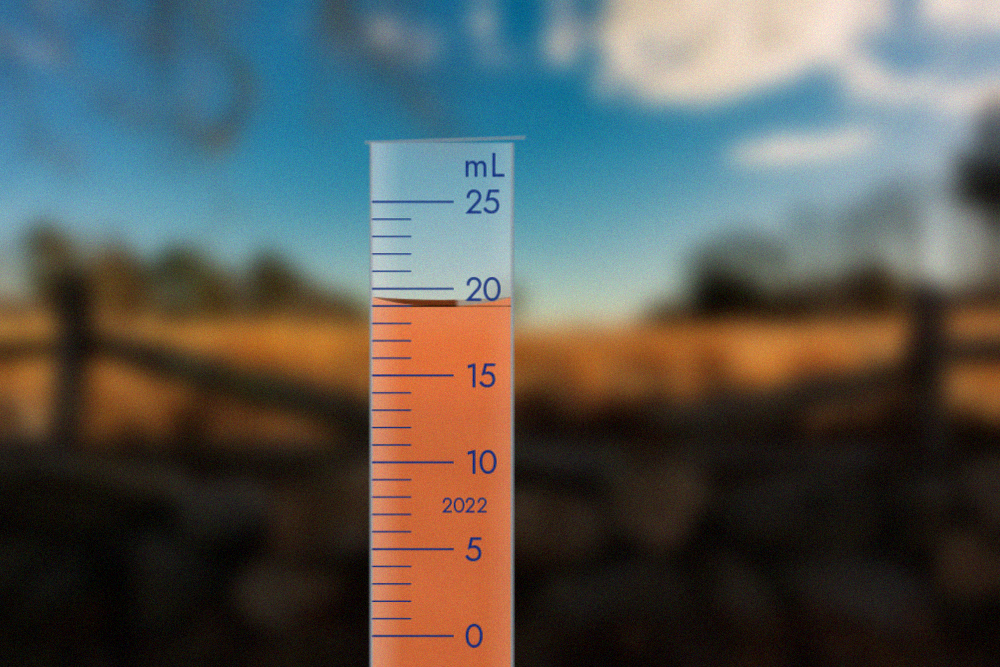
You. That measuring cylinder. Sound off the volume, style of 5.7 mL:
19 mL
